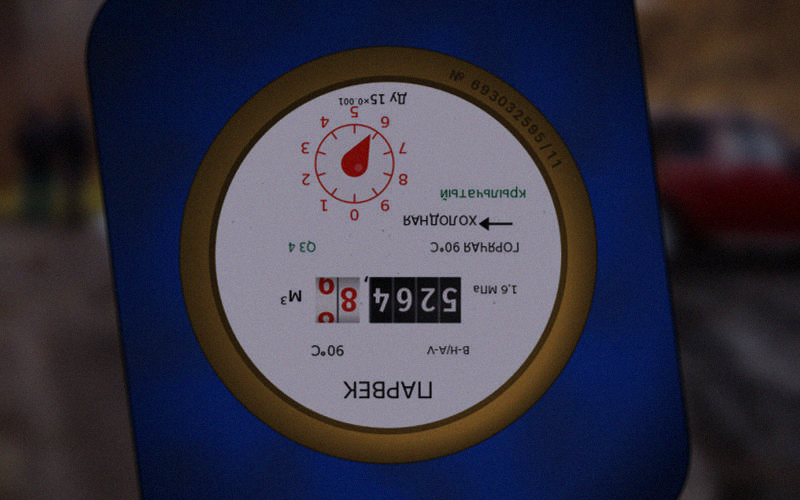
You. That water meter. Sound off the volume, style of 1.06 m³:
5264.885 m³
